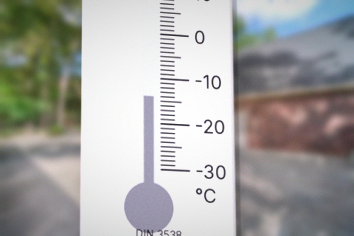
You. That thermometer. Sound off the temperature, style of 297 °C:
-14 °C
